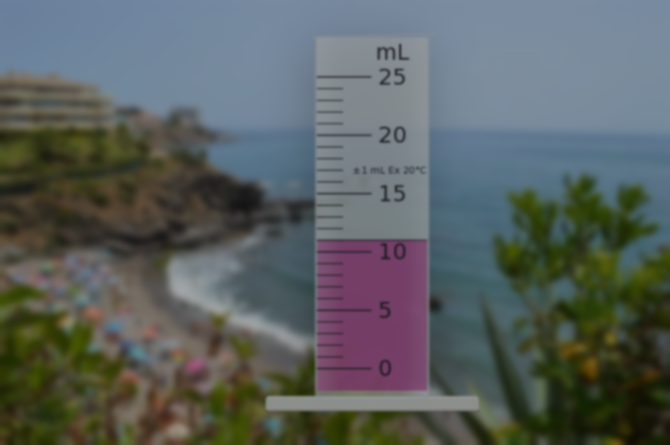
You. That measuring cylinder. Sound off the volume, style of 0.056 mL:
11 mL
